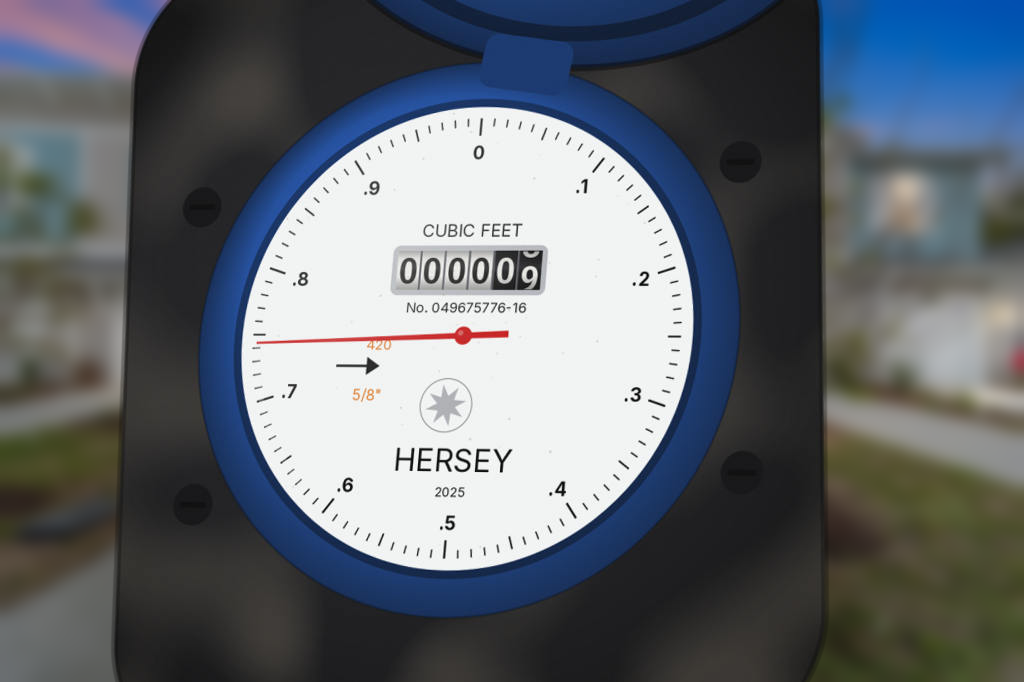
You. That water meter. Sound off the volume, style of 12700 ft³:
8.74 ft³
